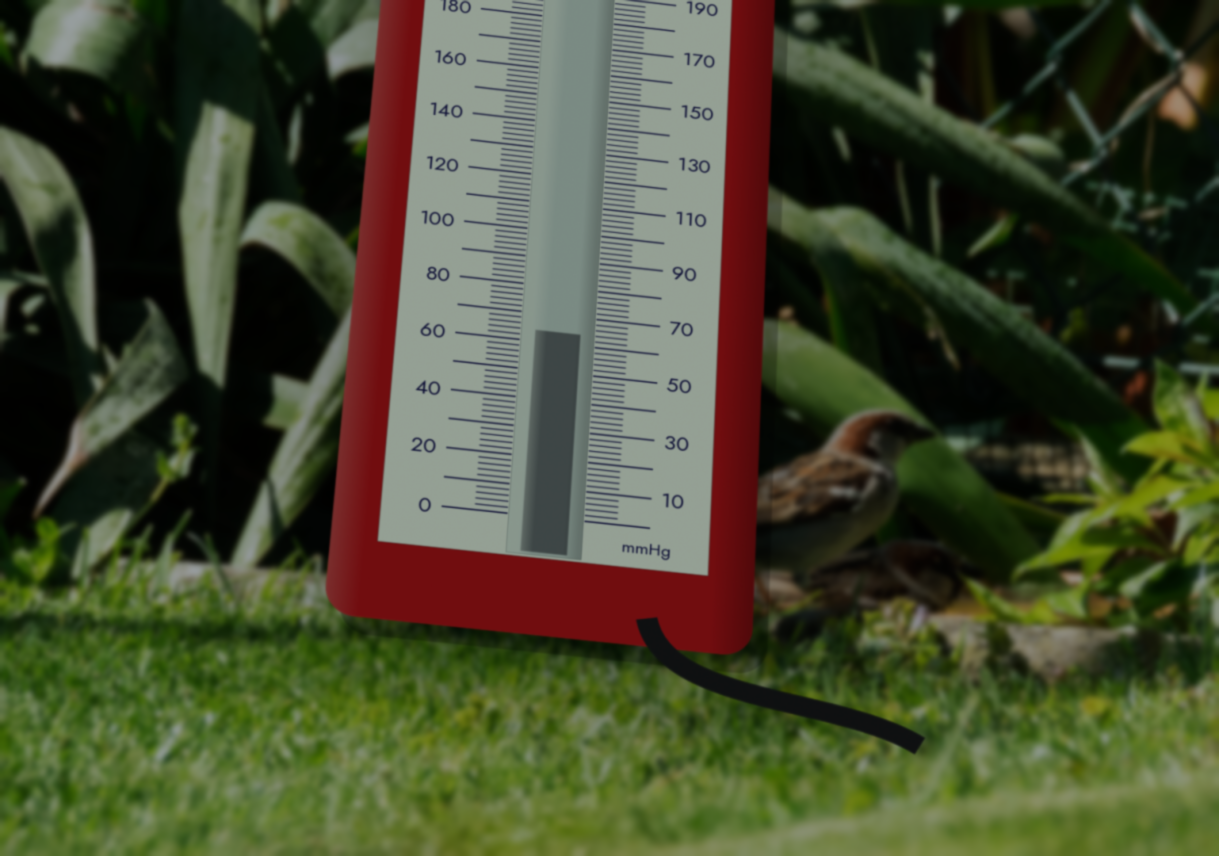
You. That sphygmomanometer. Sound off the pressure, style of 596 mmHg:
64 mmHg
